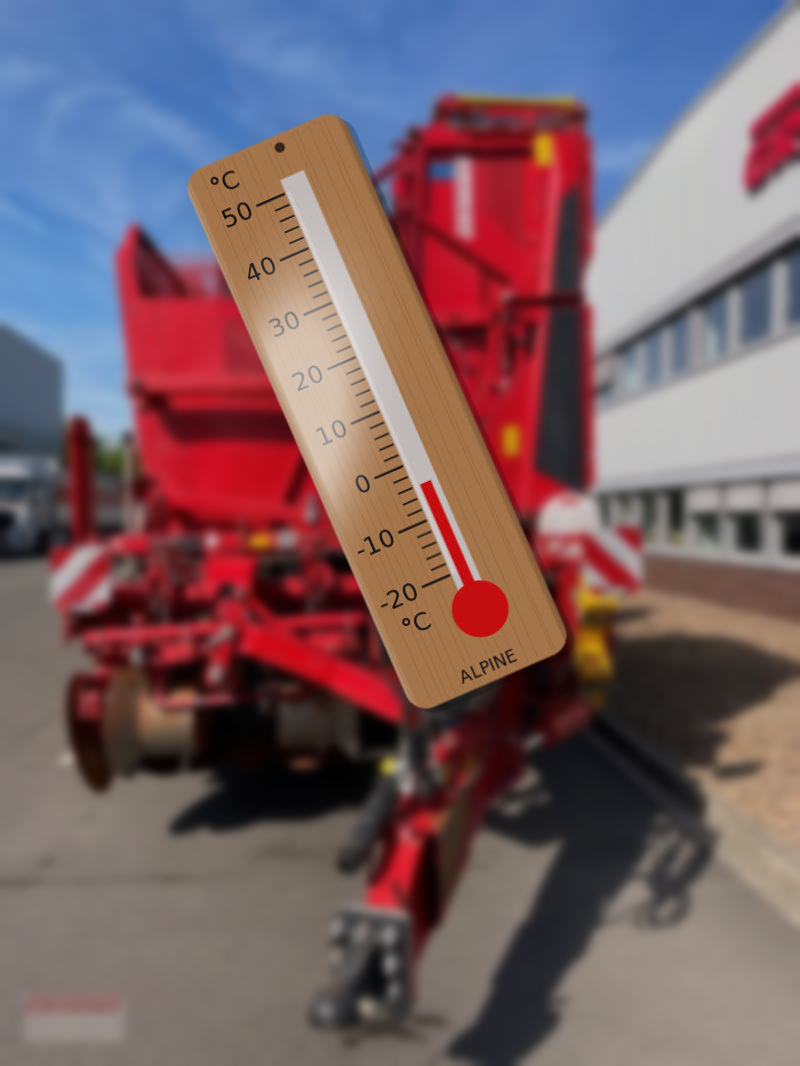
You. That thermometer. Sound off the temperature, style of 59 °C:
-4 °C
